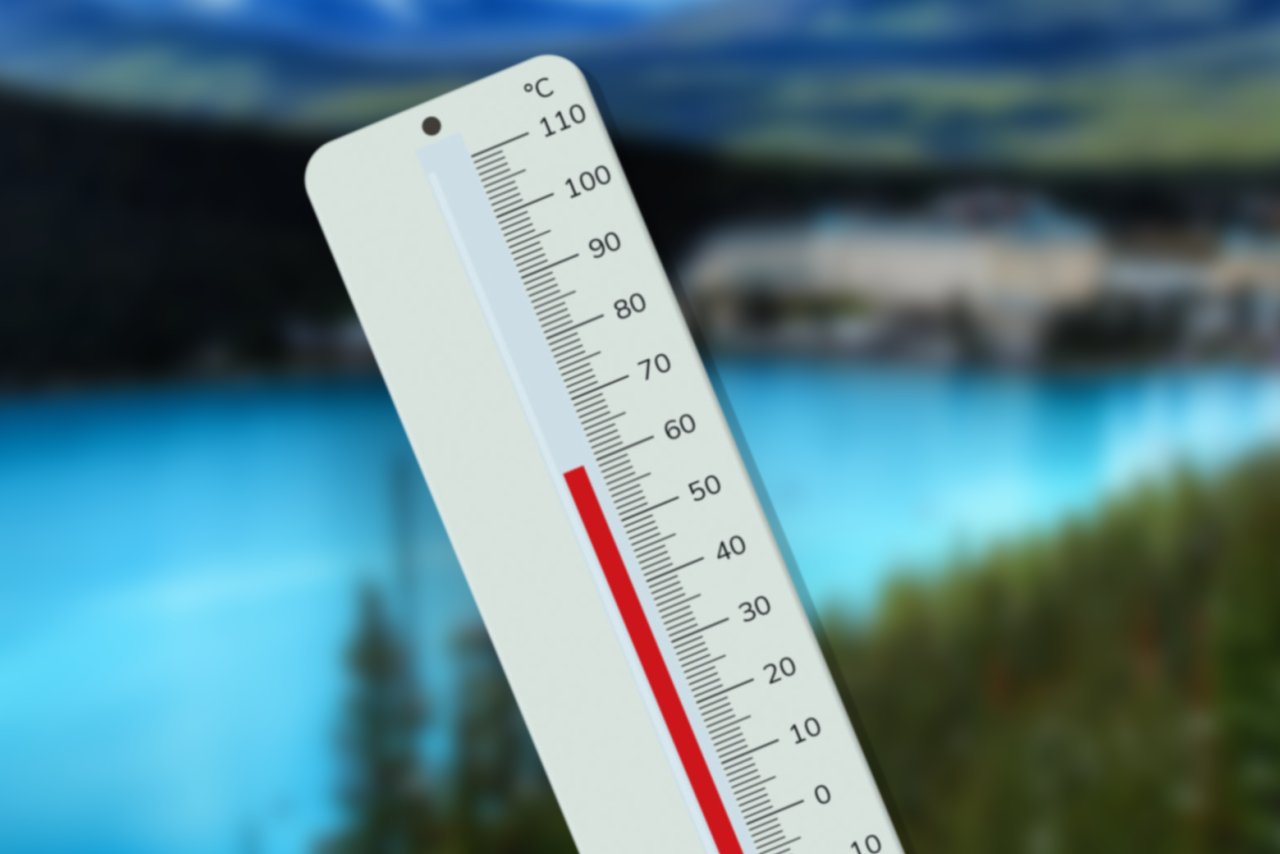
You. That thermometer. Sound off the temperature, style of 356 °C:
60 °C
